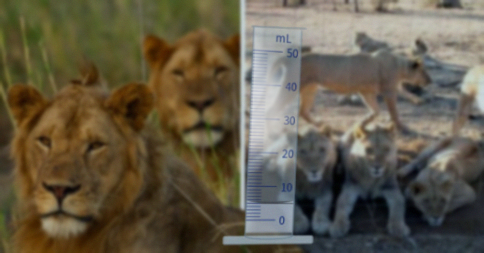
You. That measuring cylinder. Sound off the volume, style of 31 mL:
5 mL
